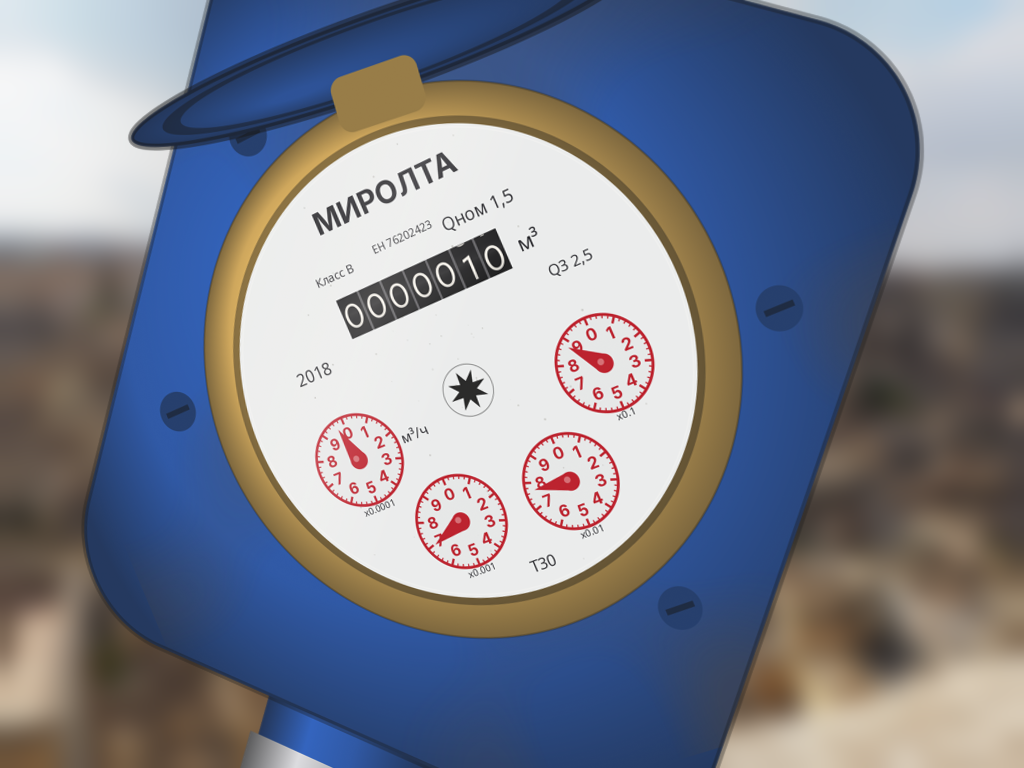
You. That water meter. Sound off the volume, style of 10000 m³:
9.8769 m³
